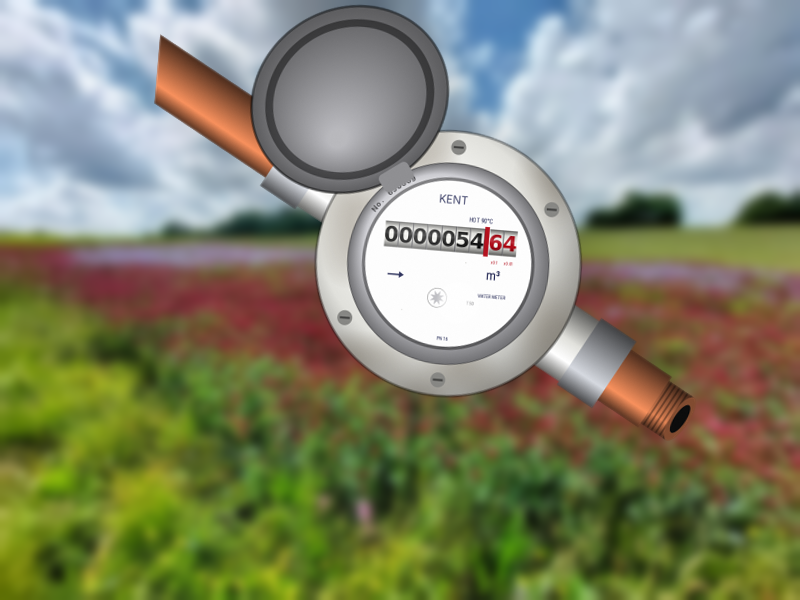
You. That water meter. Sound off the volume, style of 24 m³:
54.64 m³
